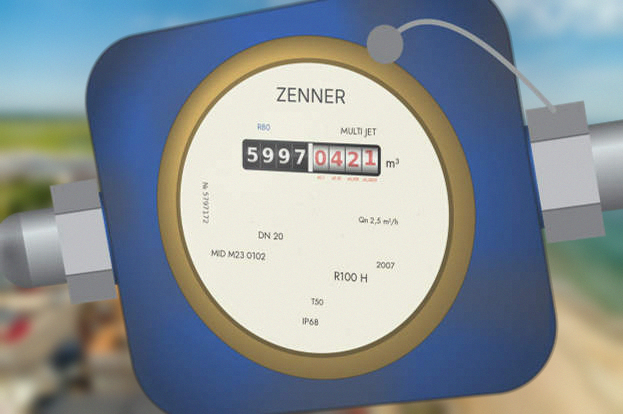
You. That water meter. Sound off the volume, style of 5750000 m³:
5997.0421 m³
